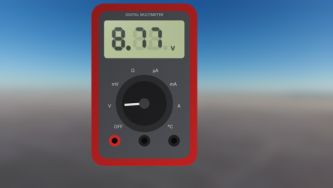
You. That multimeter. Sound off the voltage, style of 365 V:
8.77 V
